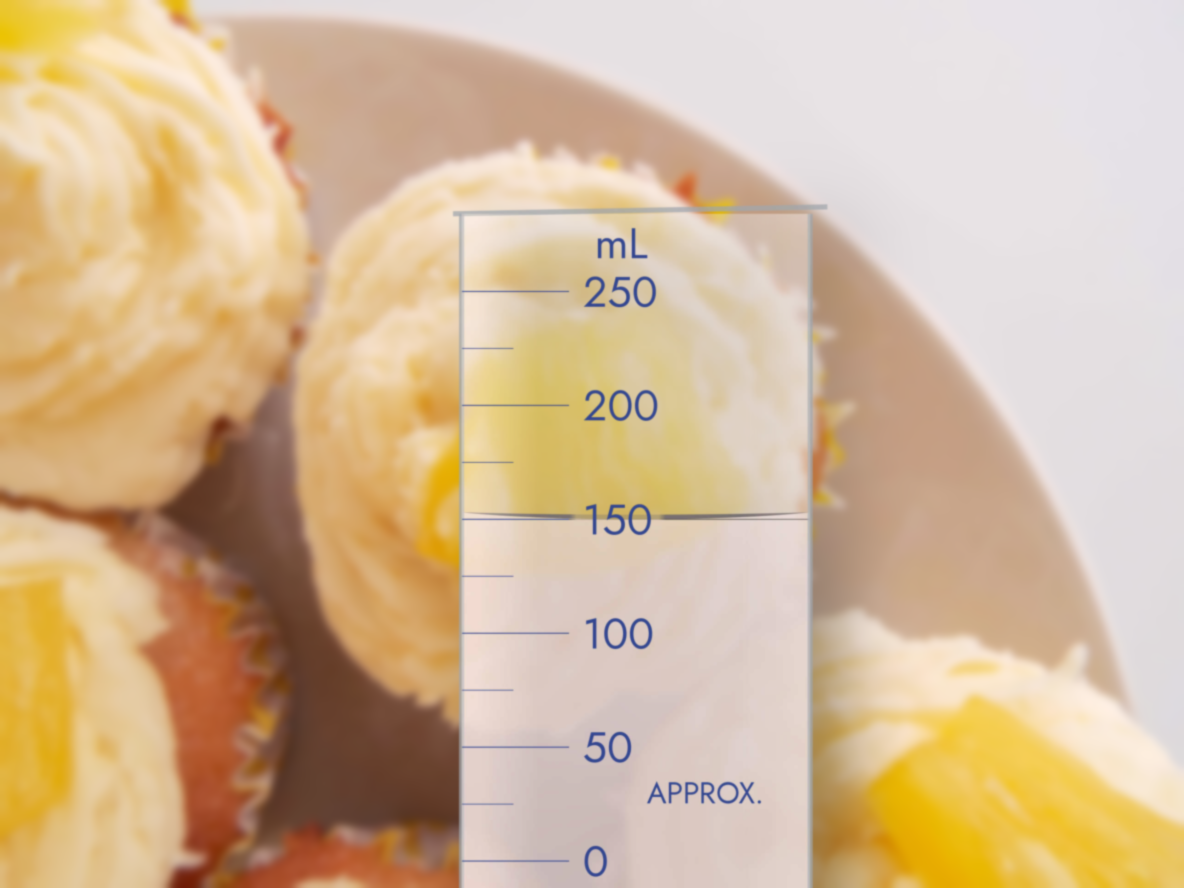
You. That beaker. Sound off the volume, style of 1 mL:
150 mL
